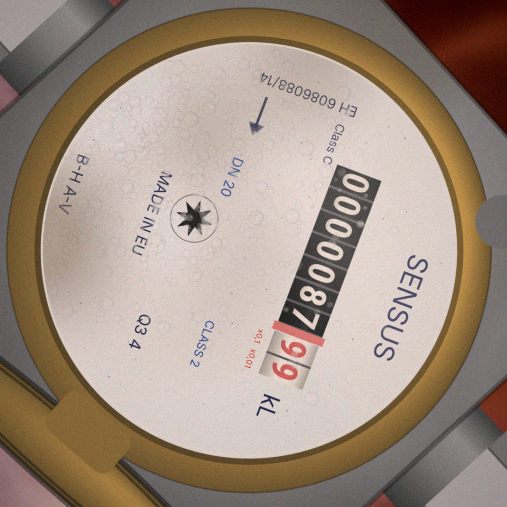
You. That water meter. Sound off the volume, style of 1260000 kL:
87.99 kL
